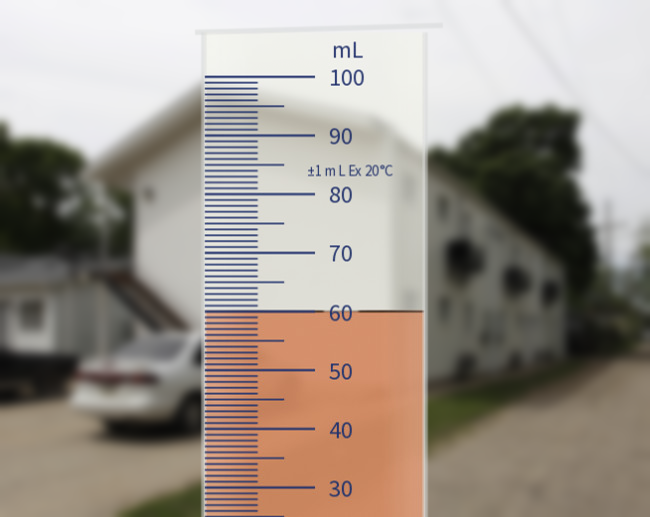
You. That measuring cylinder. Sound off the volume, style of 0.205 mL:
60 mL
